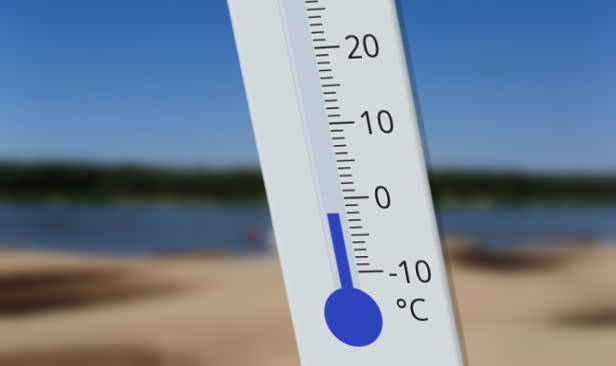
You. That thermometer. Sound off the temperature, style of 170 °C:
-2 °C
